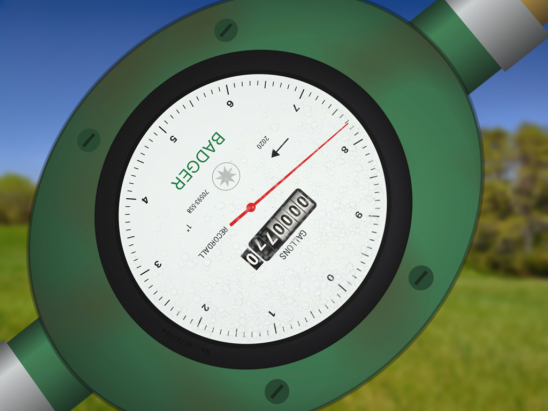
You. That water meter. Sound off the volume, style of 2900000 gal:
767.7 gal
